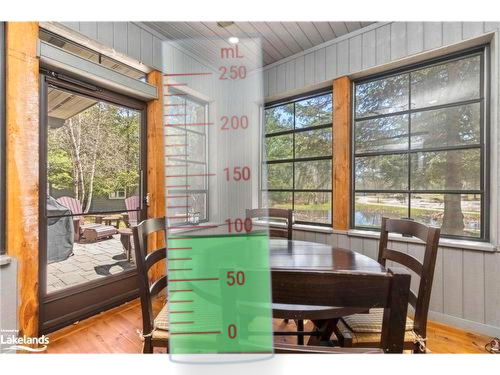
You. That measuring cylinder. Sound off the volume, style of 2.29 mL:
90 mL
